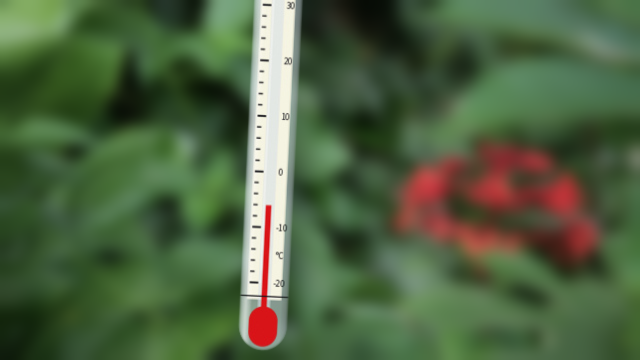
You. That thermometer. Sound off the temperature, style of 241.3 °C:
-6 °C
